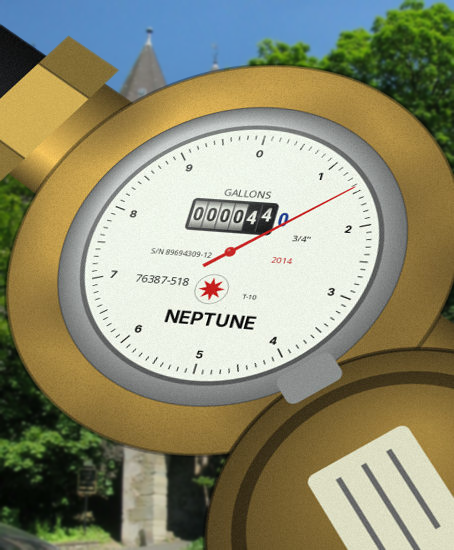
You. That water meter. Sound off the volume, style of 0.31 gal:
441.4 gal
